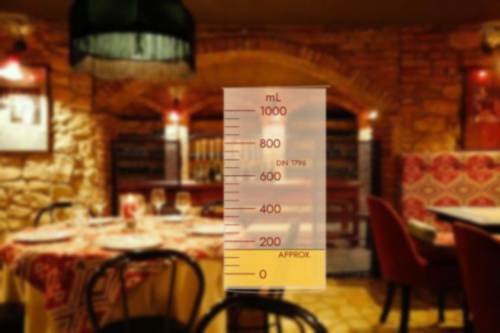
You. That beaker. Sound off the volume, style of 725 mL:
150 mL
